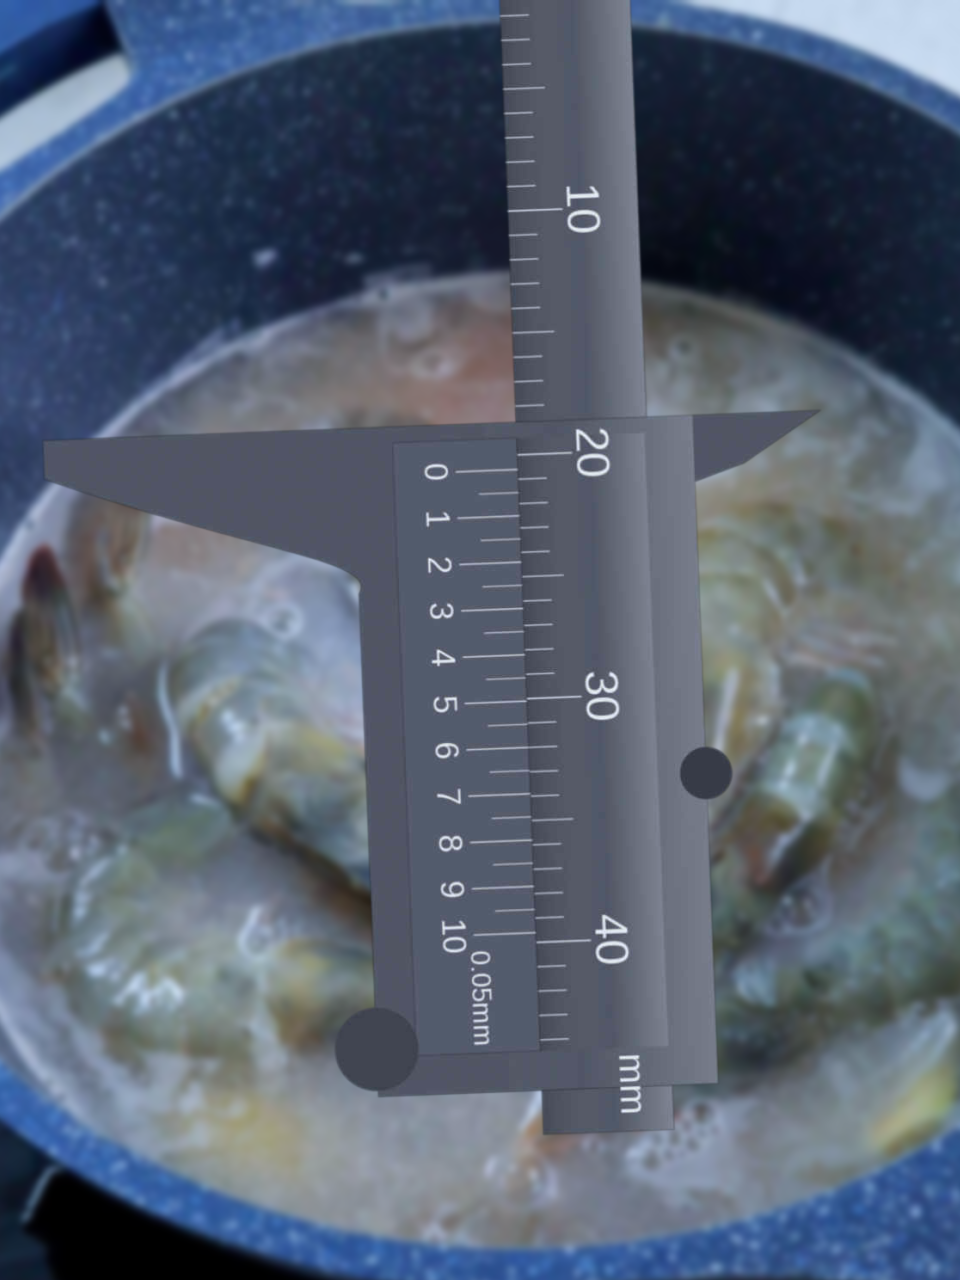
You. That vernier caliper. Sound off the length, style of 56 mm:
20.6 mm
